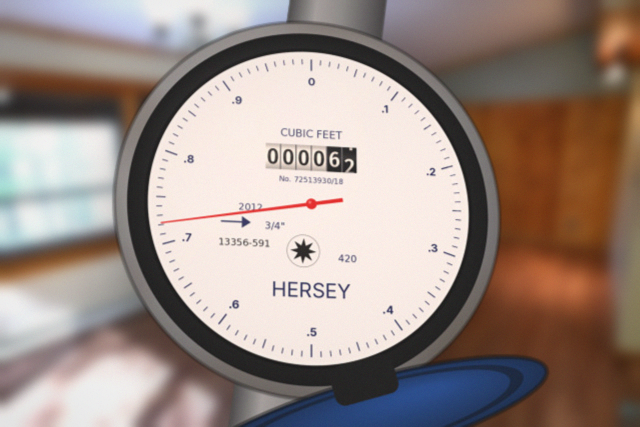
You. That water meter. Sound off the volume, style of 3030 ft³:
61.72 ft³
